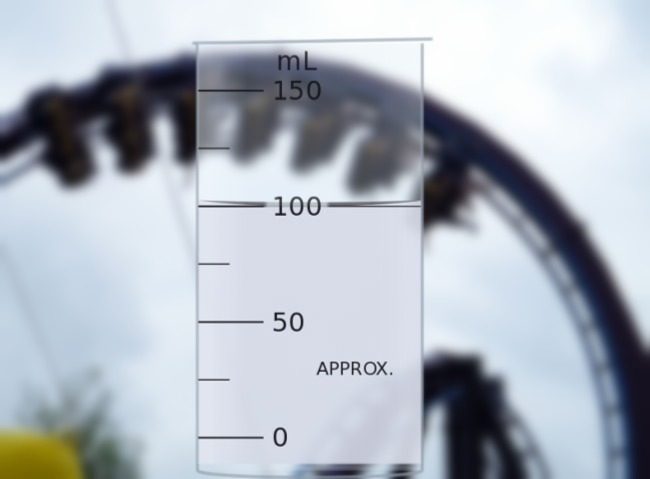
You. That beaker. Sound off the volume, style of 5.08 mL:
100 mL
